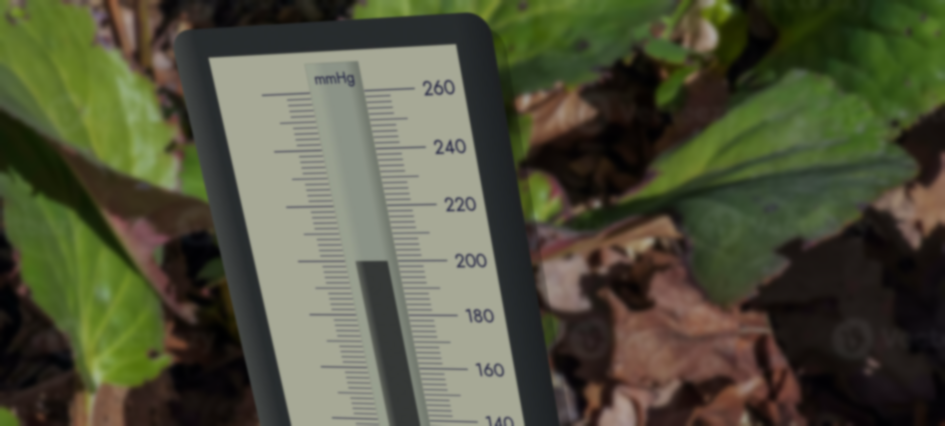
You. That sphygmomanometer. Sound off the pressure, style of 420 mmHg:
200 mmHg
